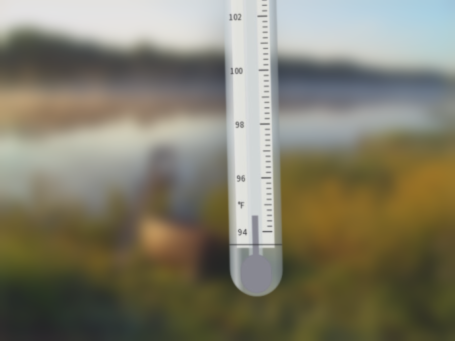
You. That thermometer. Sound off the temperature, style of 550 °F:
94.6 °F
